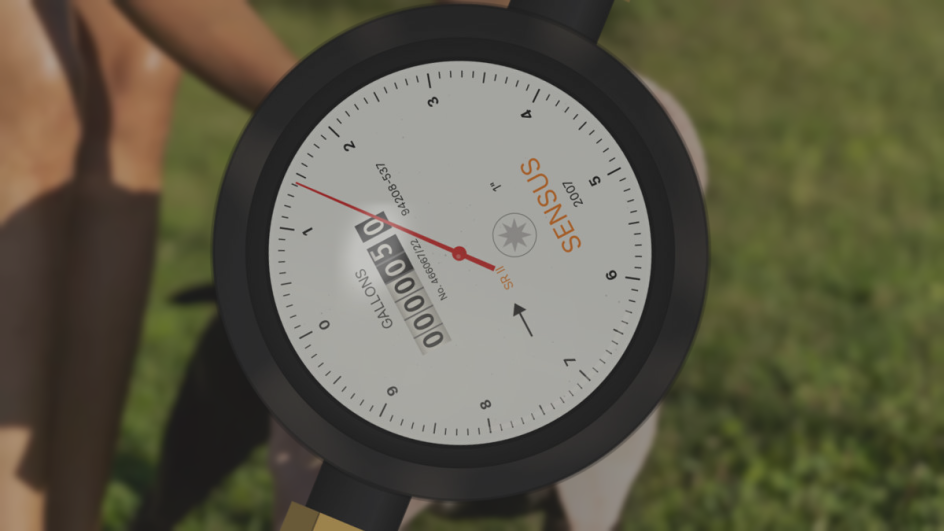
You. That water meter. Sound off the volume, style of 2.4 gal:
51.4 gal
